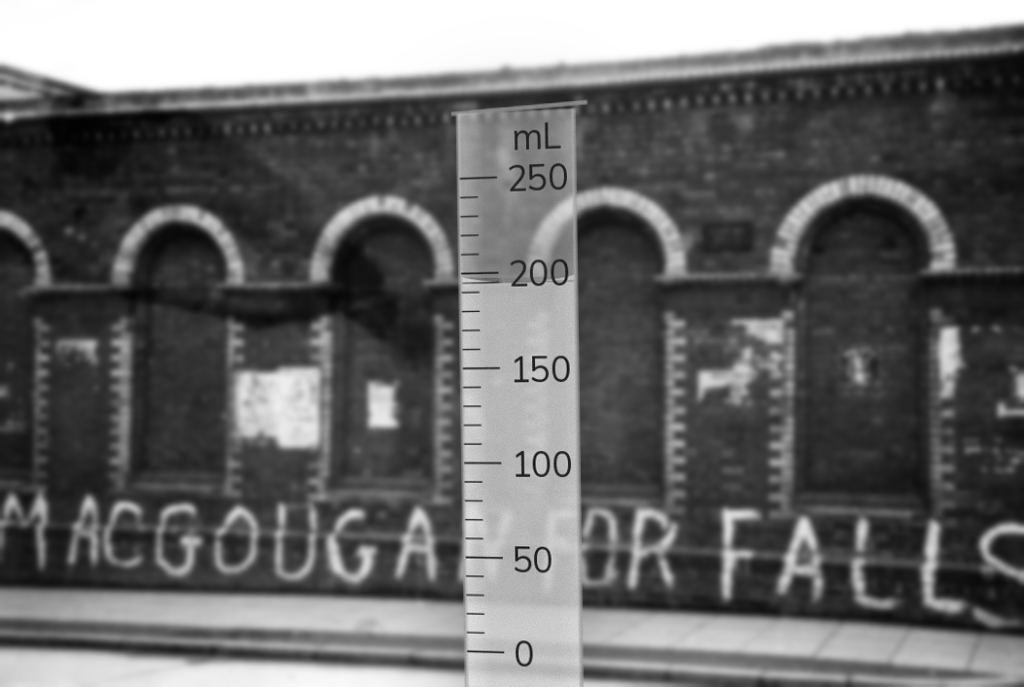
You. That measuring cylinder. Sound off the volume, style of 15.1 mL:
195 mL
